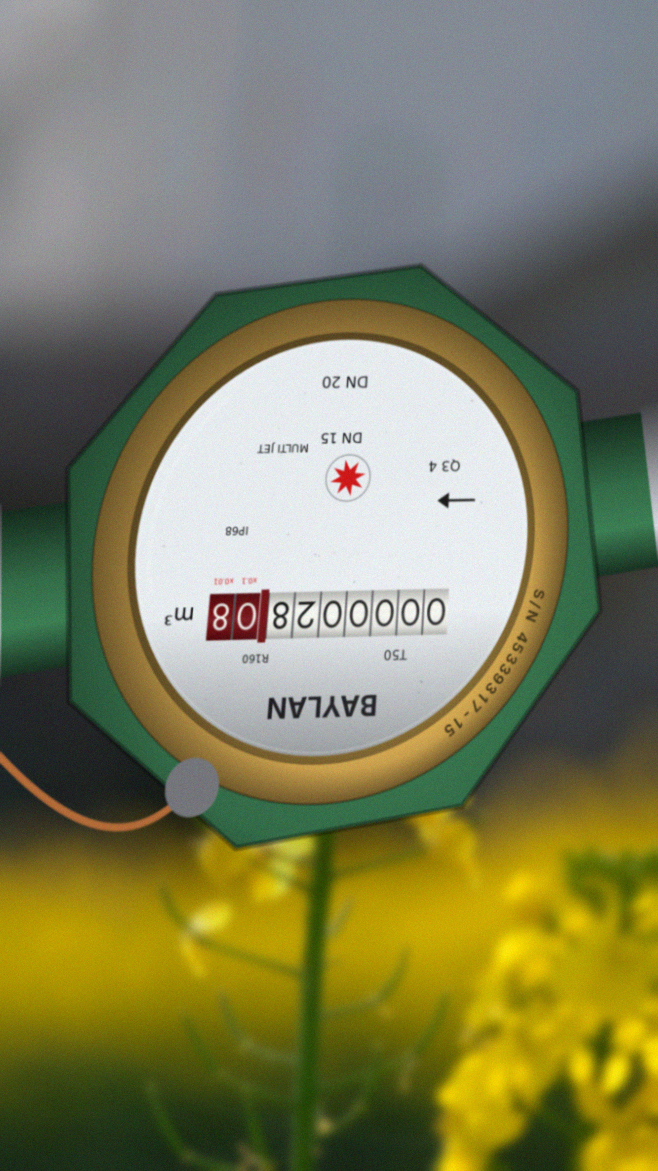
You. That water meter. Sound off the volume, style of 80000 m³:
28.08 m³
